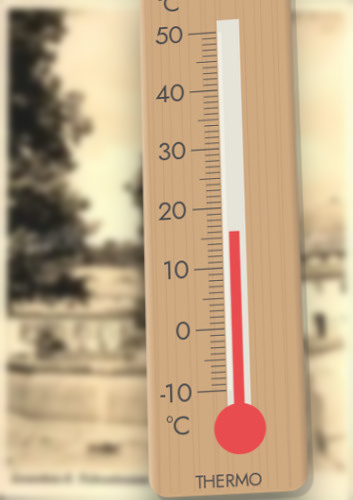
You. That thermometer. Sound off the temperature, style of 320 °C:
16 °C
